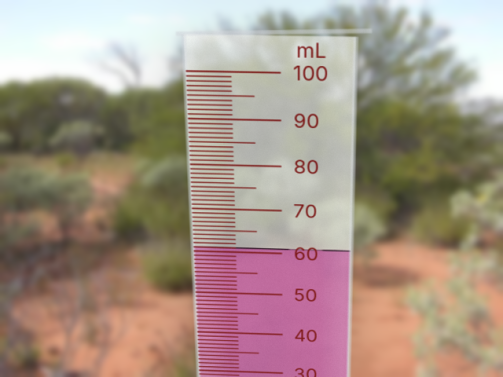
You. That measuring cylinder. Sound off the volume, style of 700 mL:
61 mL
